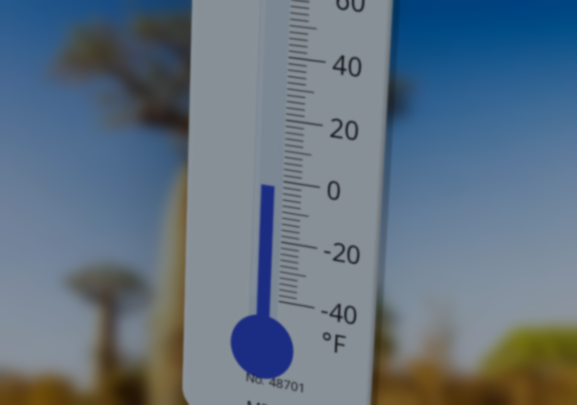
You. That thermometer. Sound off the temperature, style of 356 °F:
-2 °F
